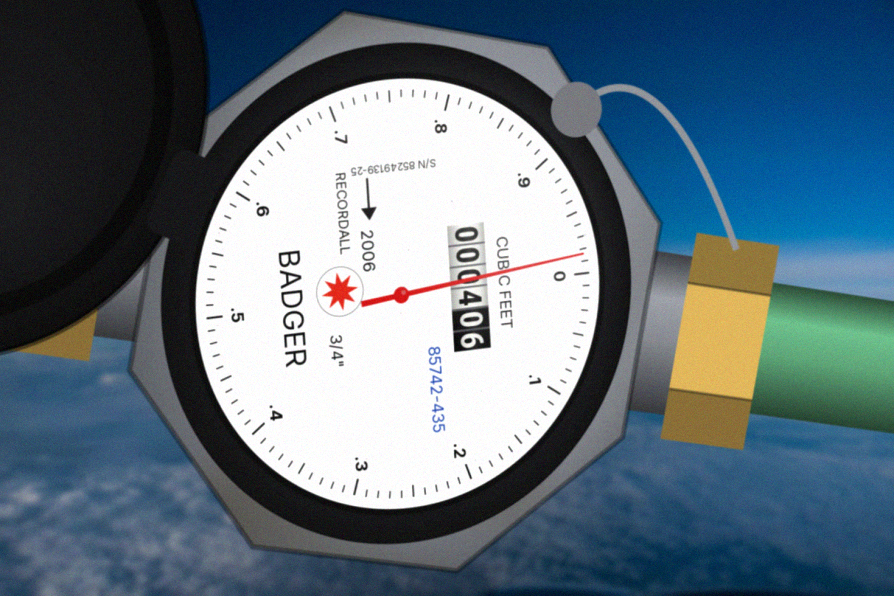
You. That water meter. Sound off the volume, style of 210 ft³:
405.98 ft³
